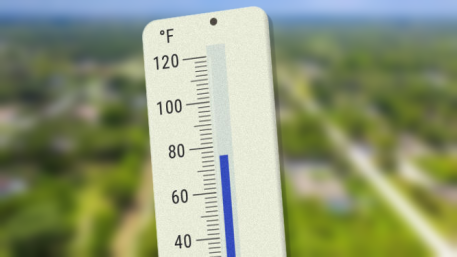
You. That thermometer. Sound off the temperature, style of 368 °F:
76 °F
